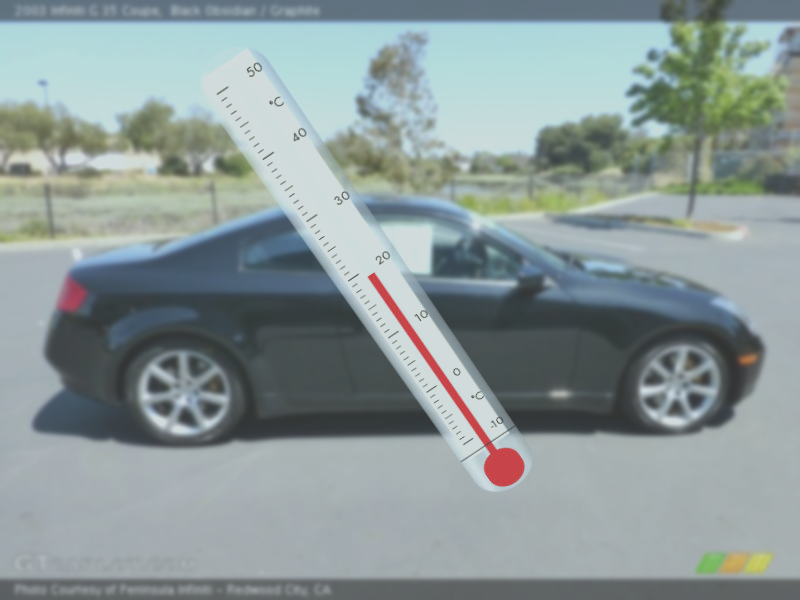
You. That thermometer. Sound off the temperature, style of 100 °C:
19 °C
